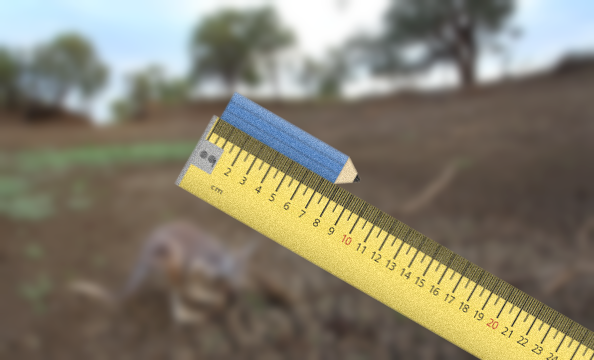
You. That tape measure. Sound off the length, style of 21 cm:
9 cm
